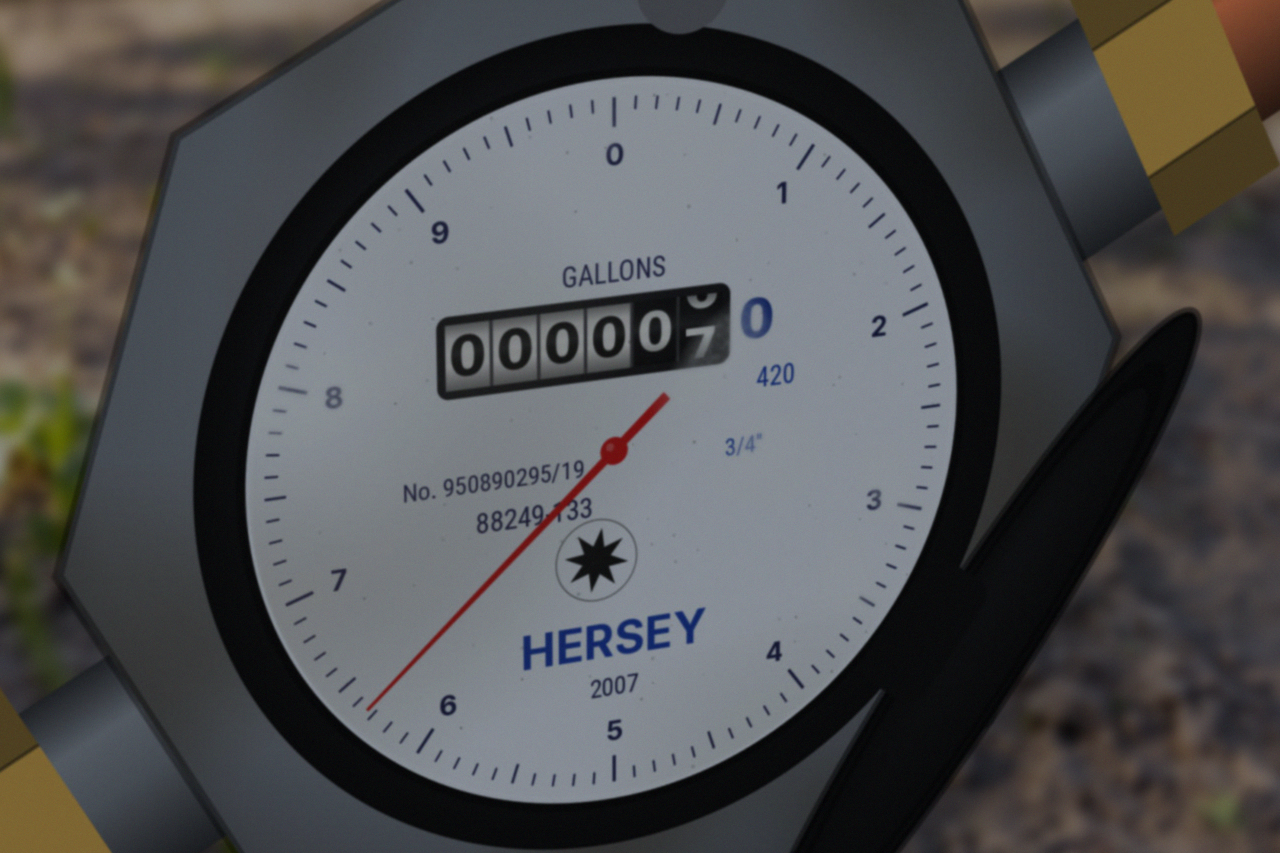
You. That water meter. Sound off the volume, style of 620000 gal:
66.3 gal
